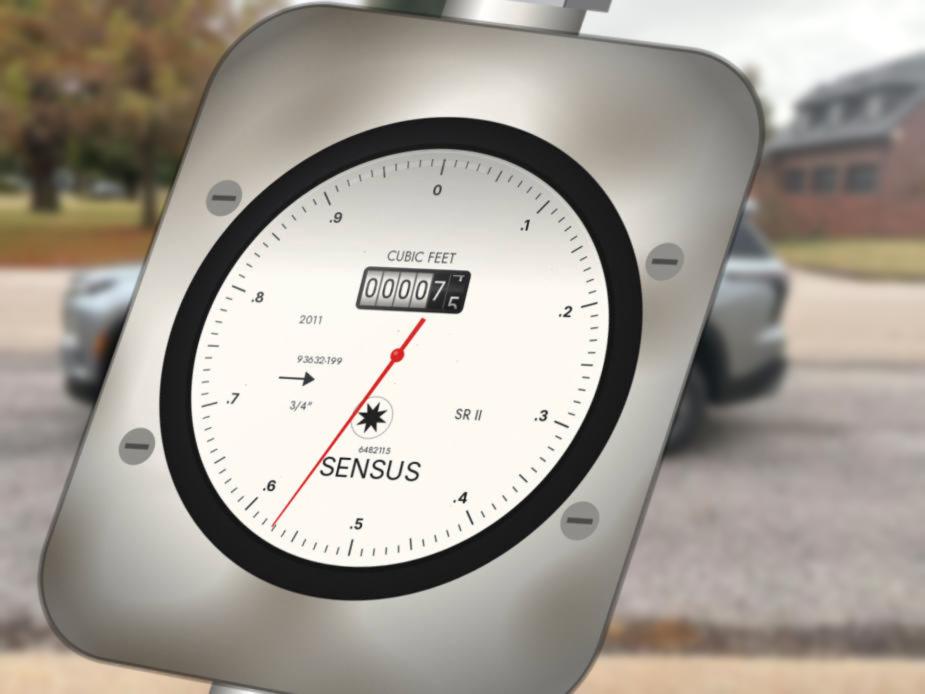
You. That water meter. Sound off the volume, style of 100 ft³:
74.57 ft³
